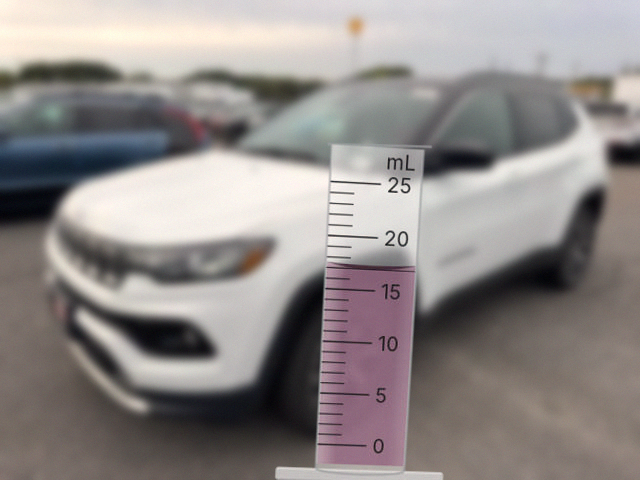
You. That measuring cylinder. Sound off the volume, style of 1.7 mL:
17 mL
